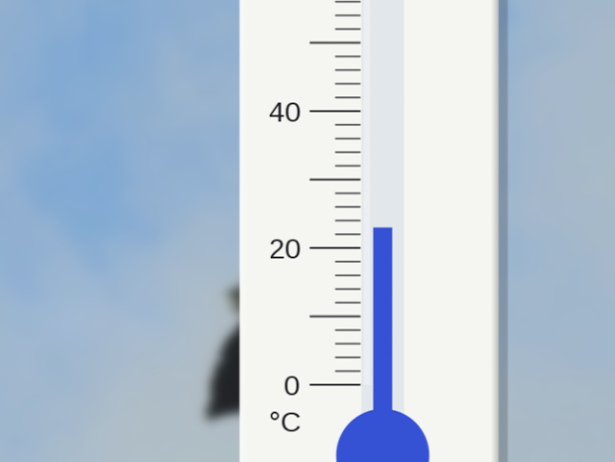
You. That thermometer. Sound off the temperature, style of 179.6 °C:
23 °C
